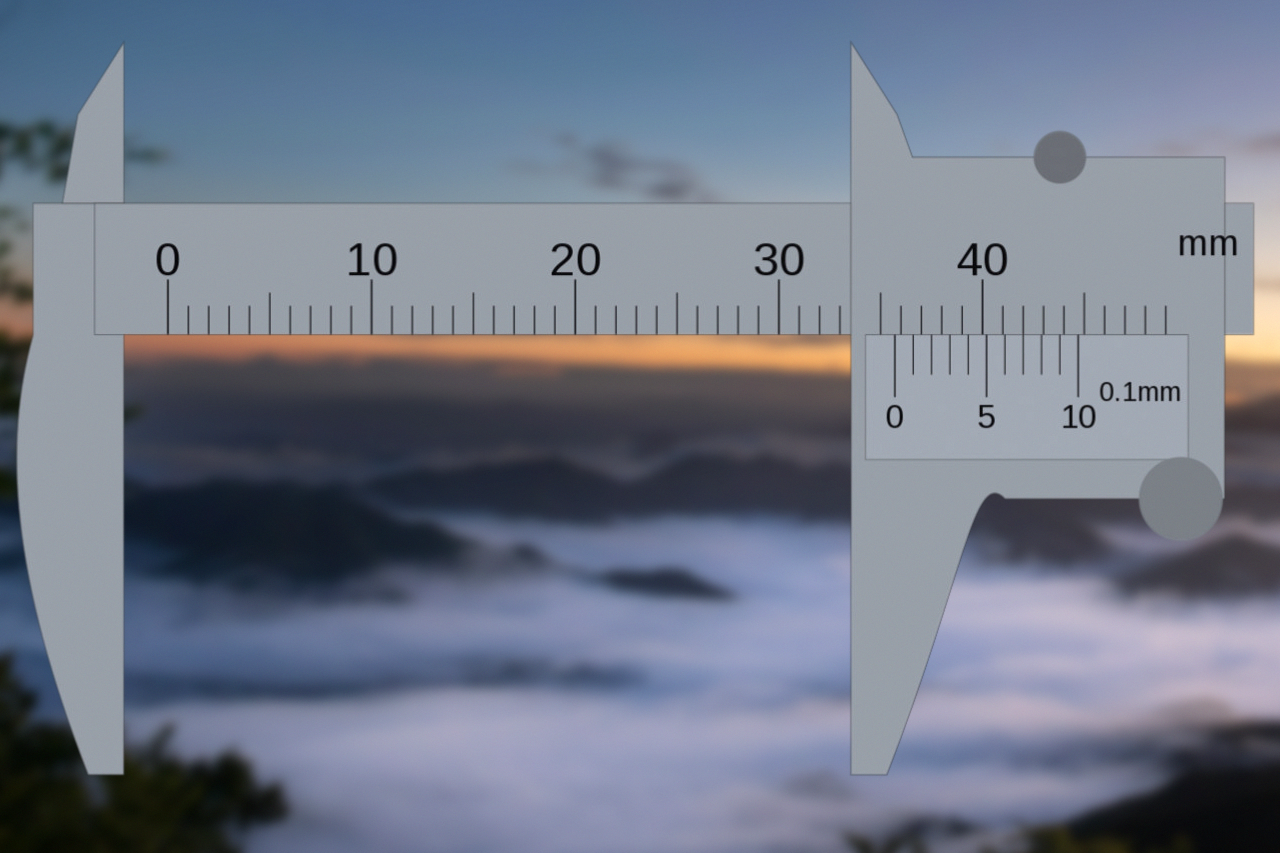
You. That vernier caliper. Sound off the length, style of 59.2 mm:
35.7 mm
